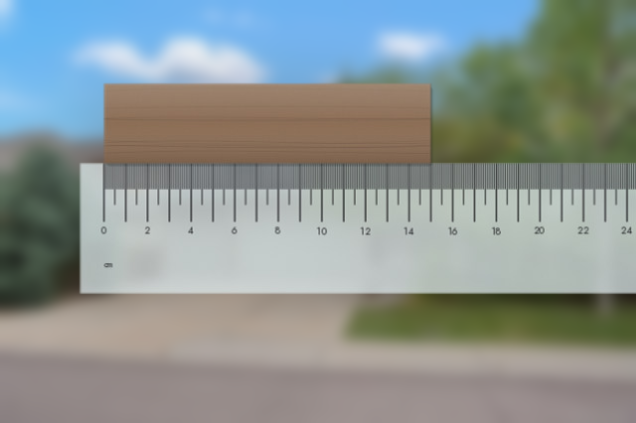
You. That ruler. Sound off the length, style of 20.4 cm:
15 cm
